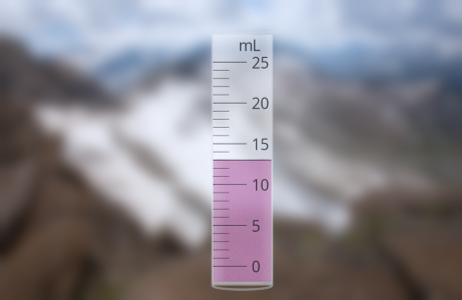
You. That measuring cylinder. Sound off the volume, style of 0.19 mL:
13 mL
